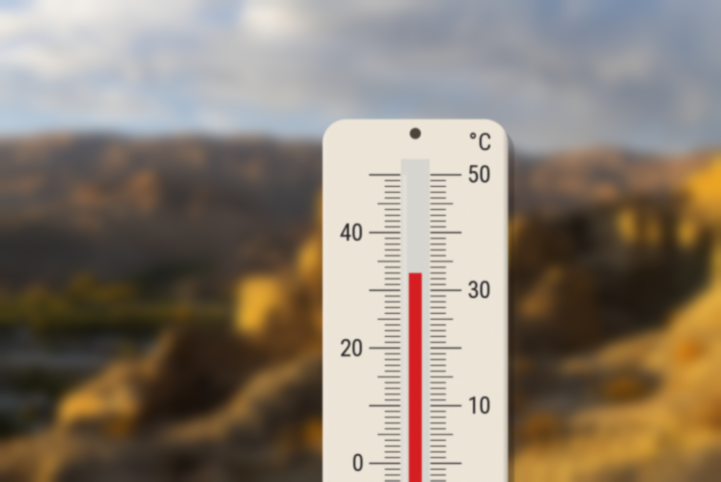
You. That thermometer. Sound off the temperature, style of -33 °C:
33 °C
